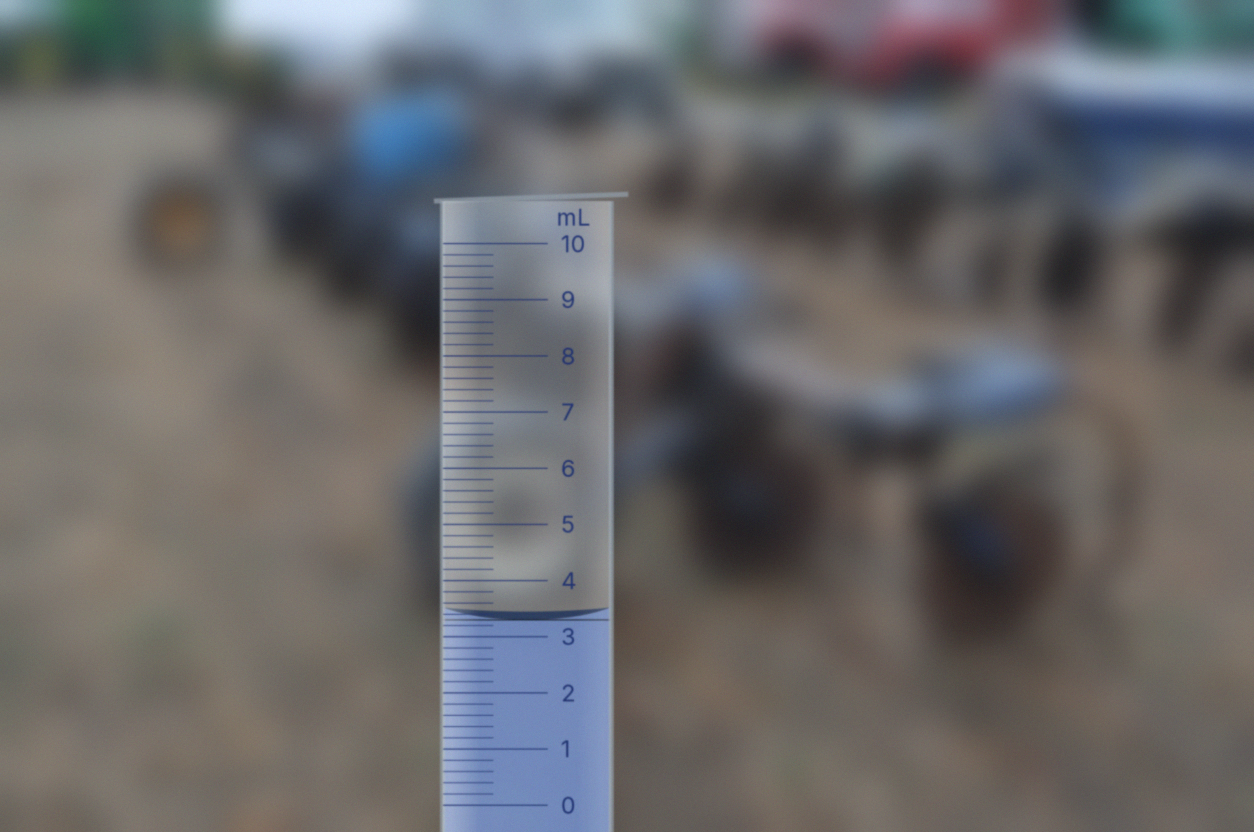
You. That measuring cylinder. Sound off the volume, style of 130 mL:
3.3 mL
